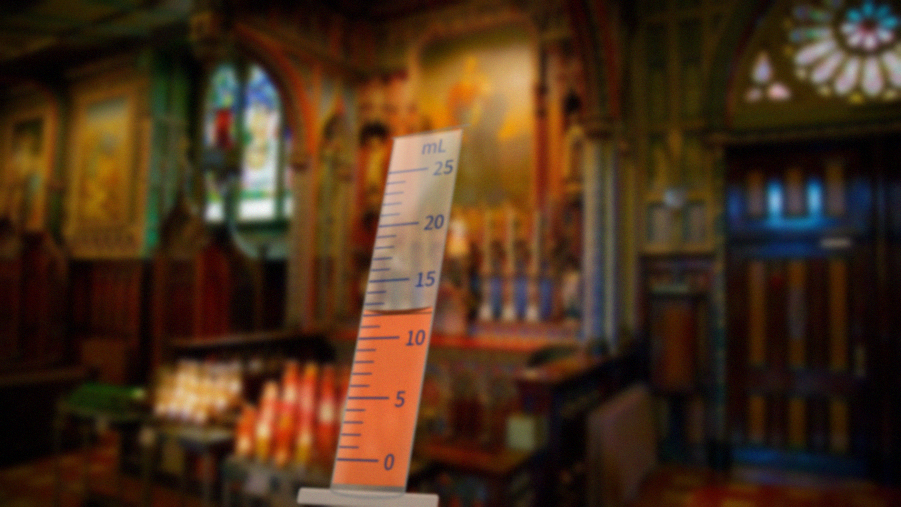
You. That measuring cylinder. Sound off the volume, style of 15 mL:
12 mL
